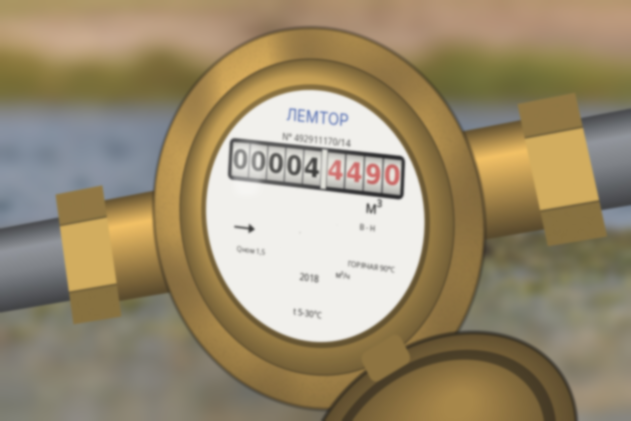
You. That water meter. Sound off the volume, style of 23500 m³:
4.4490 m³
